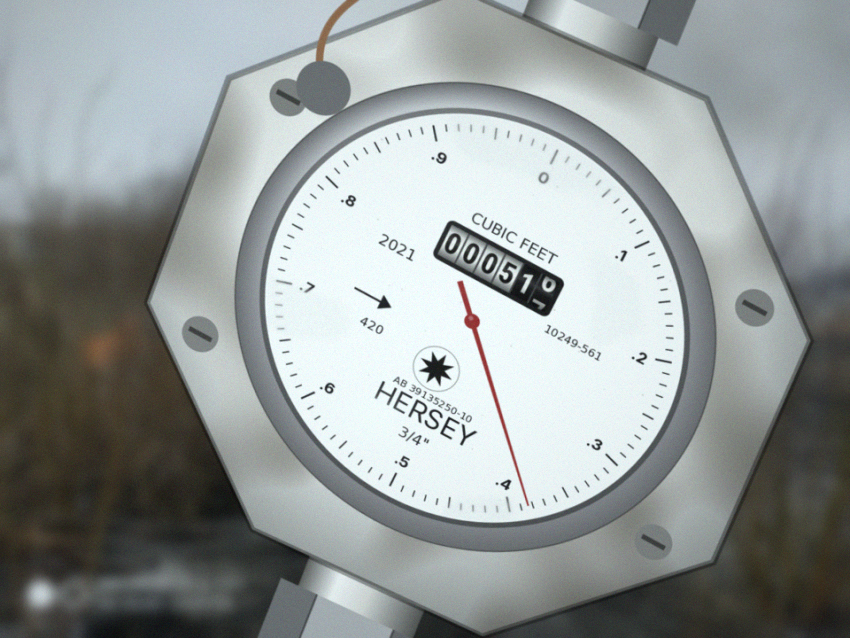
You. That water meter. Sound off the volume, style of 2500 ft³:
516.38 ft³
